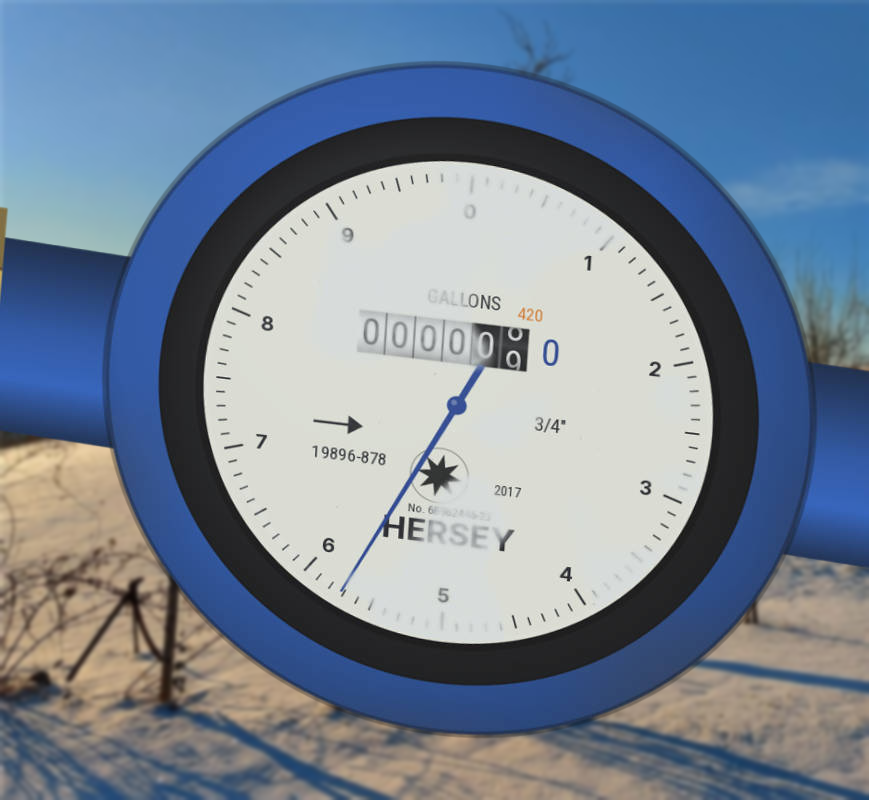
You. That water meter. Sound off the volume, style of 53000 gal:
85.7 gal
